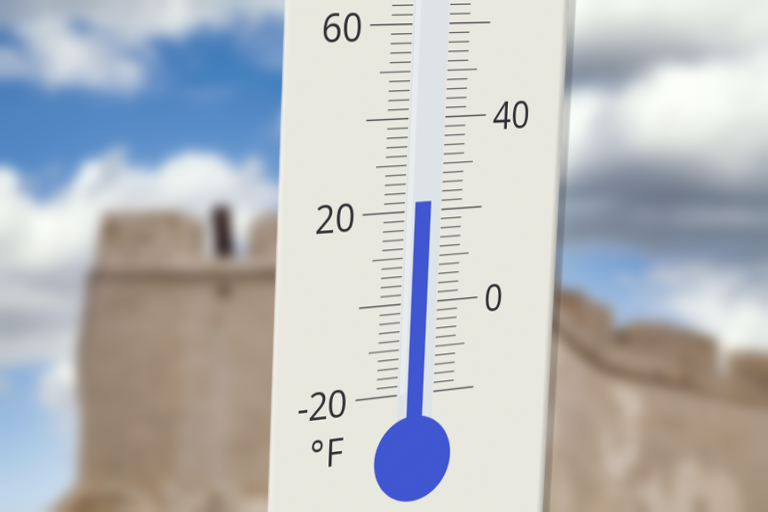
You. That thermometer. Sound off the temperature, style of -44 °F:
22 °F
